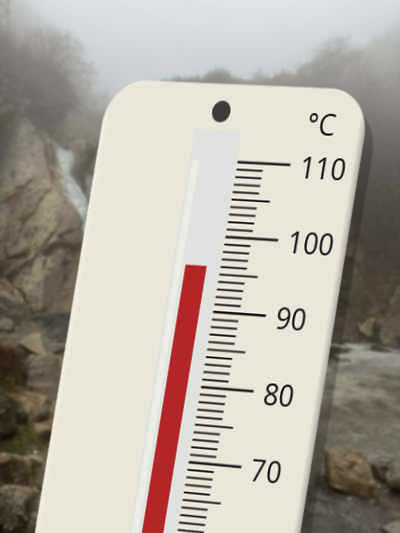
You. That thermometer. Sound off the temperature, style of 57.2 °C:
96 °C
